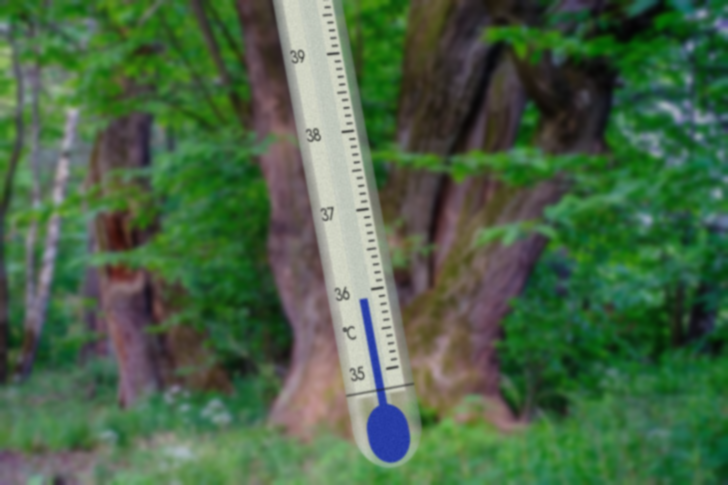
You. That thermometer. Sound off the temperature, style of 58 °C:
35.9 °C
